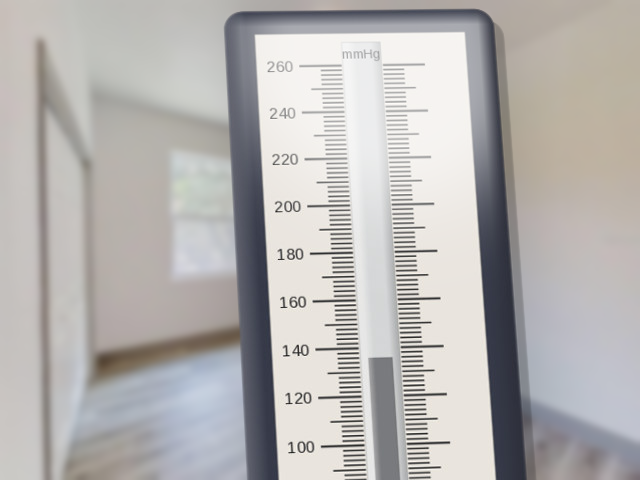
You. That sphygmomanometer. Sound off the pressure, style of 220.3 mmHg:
136 mmHg
